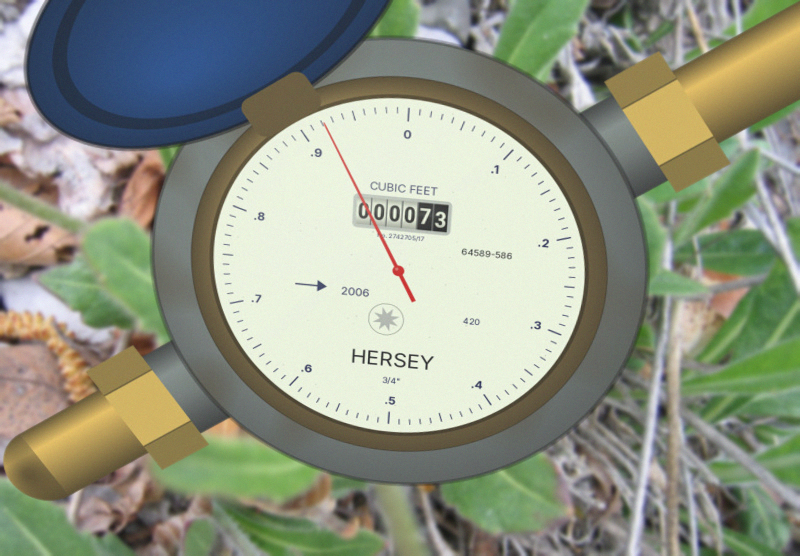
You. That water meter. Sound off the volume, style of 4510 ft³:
72.92 ft³
